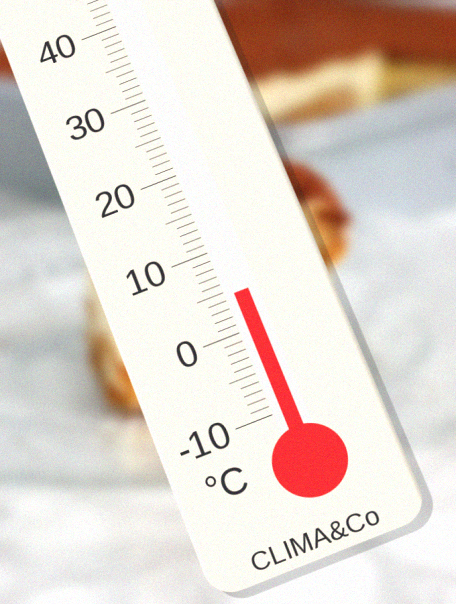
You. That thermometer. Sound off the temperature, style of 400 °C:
4.5 °C
